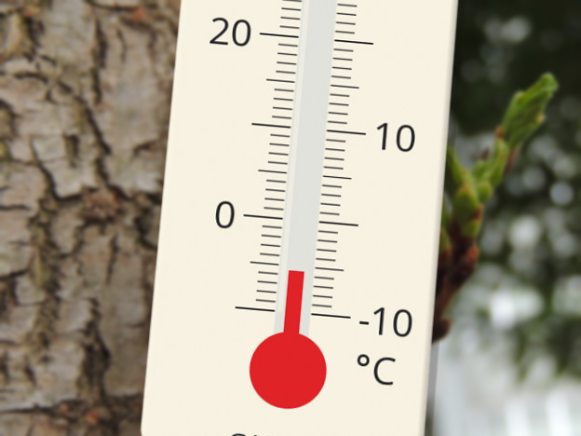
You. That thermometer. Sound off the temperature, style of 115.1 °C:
-5.5 °C
